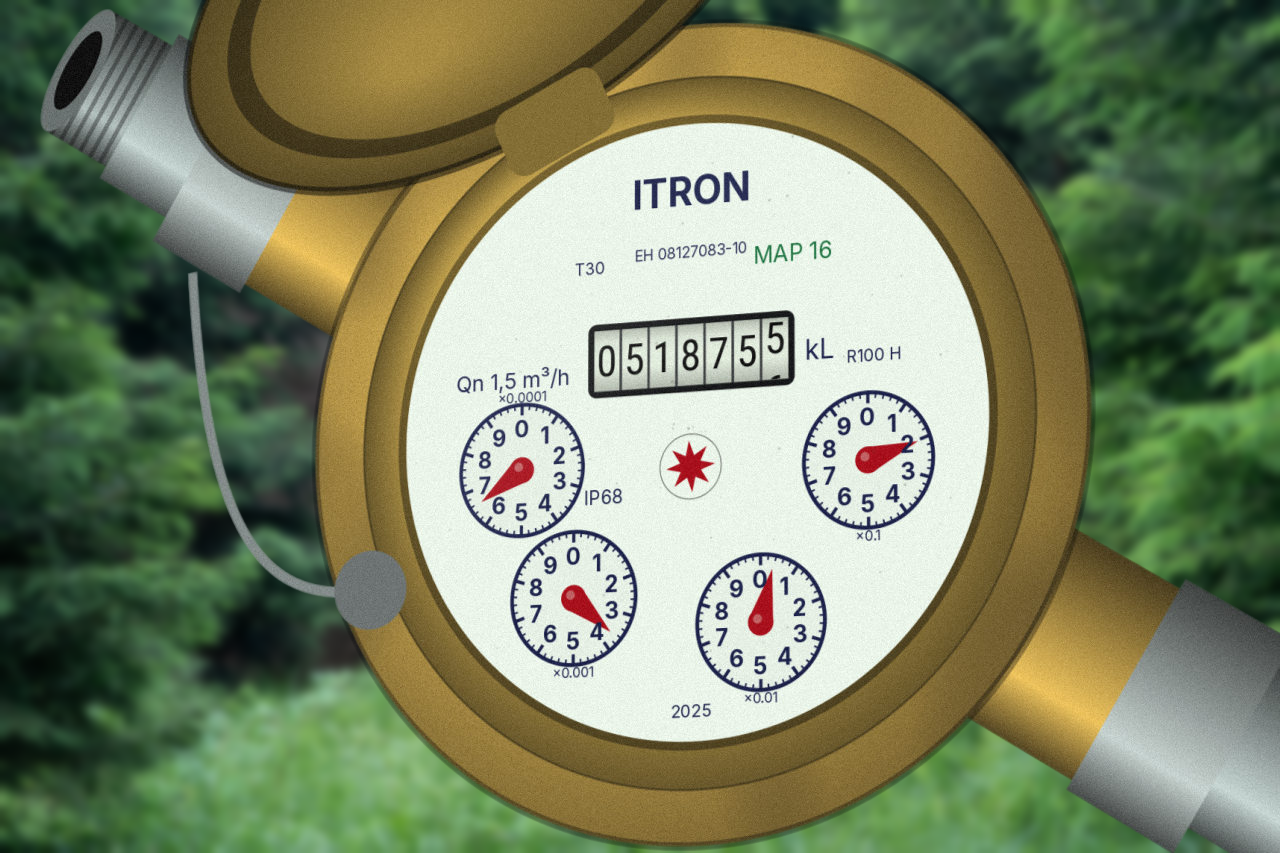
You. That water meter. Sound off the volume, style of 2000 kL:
518755.2036 kL
